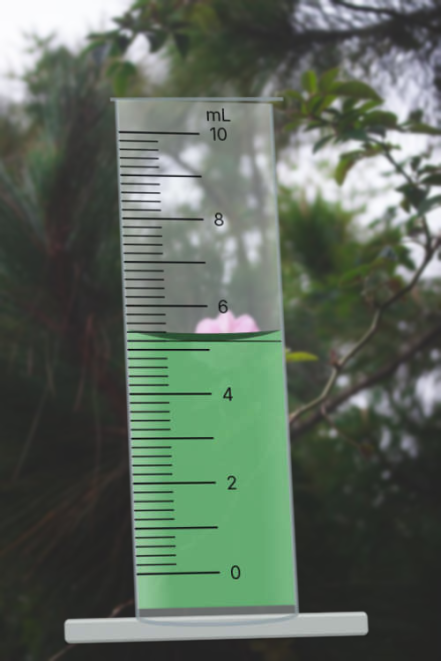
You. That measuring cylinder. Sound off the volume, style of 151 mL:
5.2 mL
